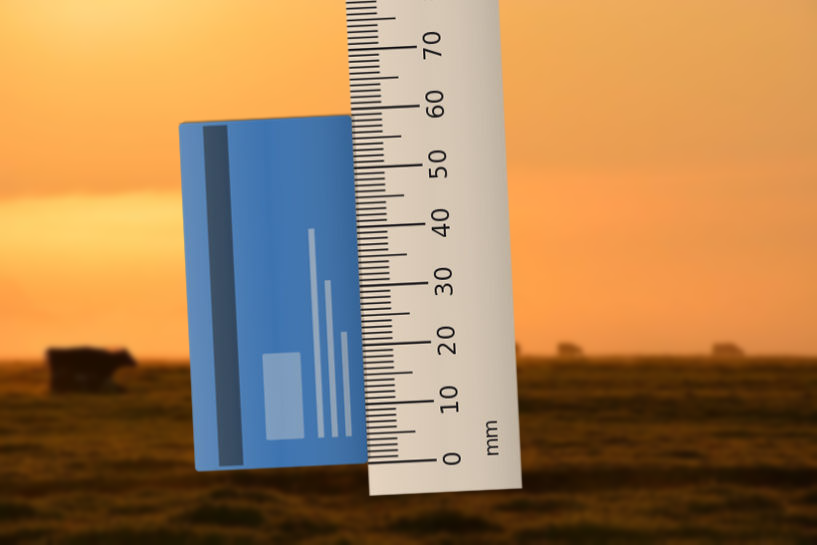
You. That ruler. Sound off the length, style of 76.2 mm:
59 mm
